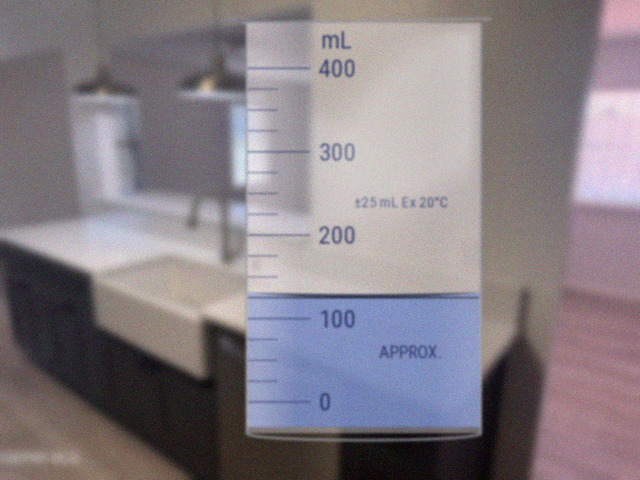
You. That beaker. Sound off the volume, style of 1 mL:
125 mL
